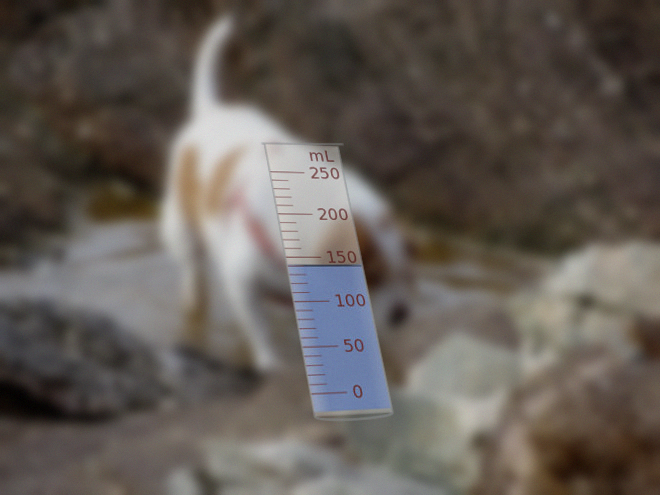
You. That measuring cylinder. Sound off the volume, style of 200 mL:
140 mL
